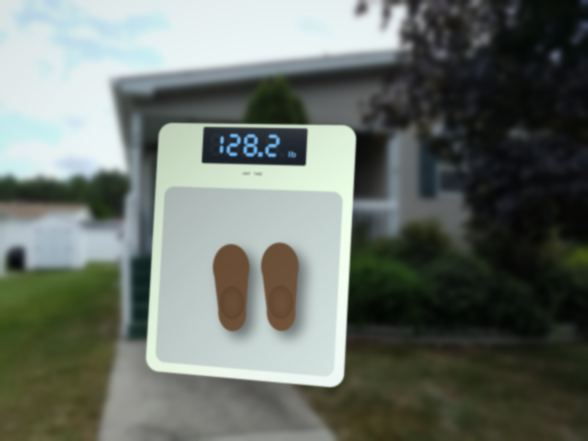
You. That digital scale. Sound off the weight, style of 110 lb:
128.2 lb
